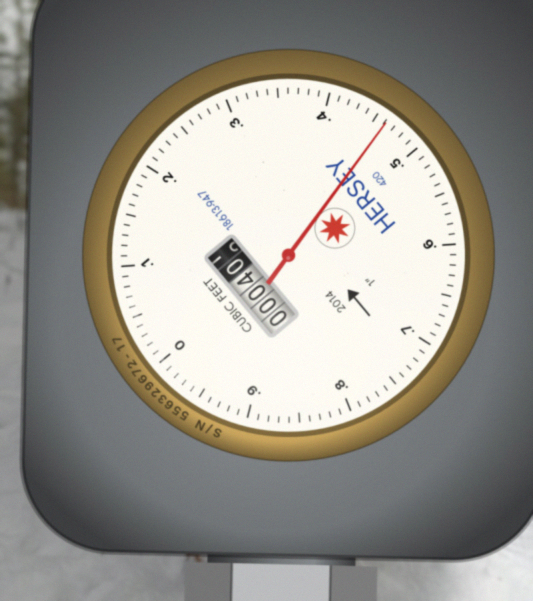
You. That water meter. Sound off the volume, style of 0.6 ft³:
401.46 ft³
